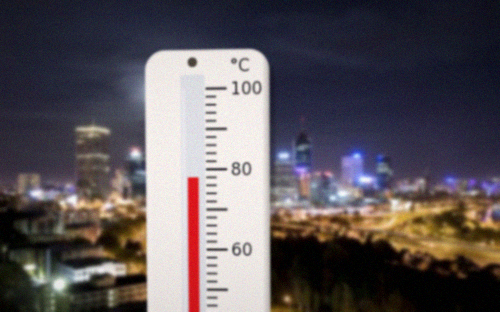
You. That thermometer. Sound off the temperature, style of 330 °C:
78 °C
